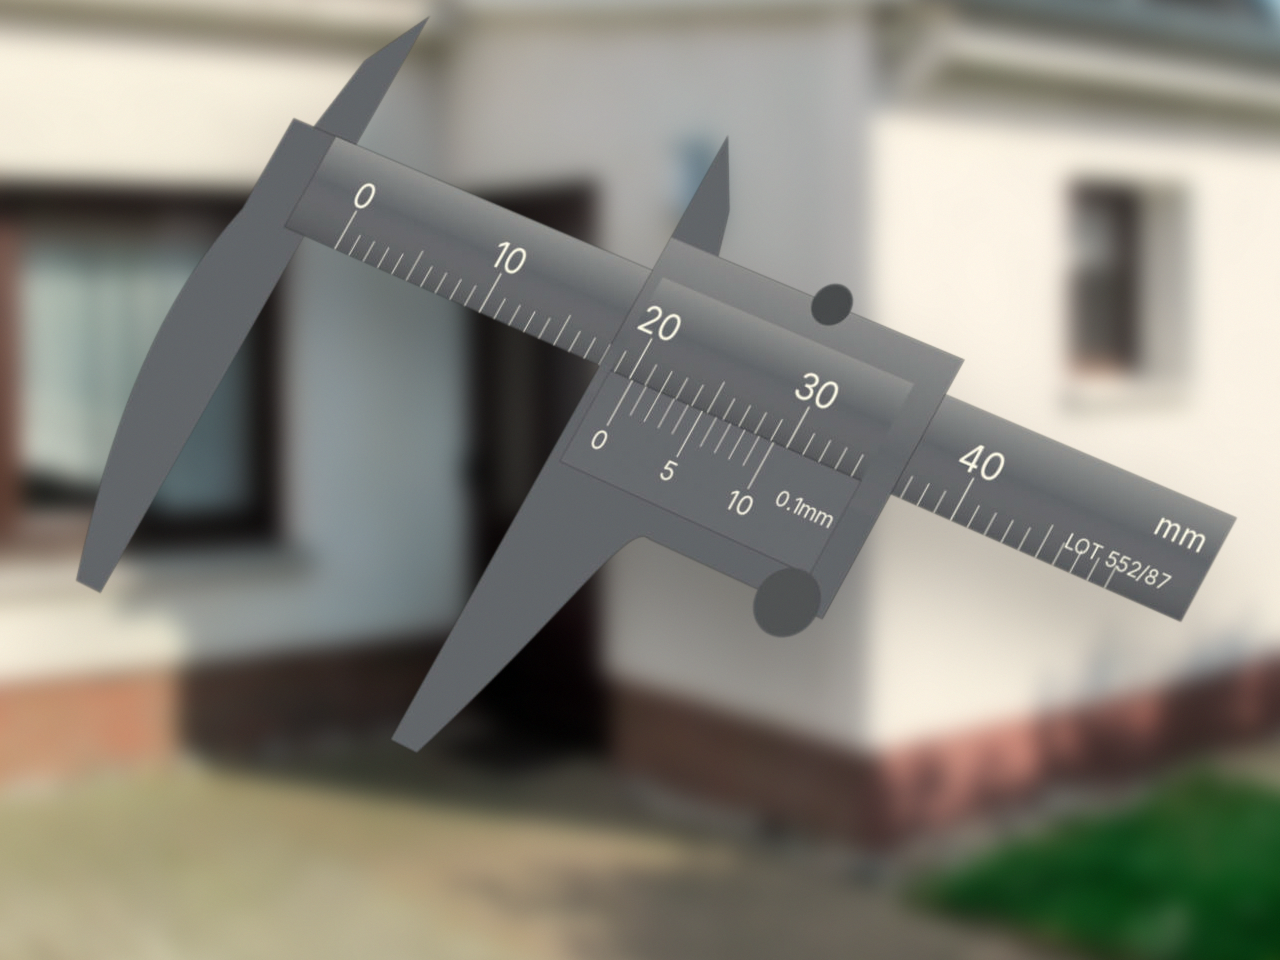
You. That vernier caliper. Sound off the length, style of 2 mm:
20.2 mm
